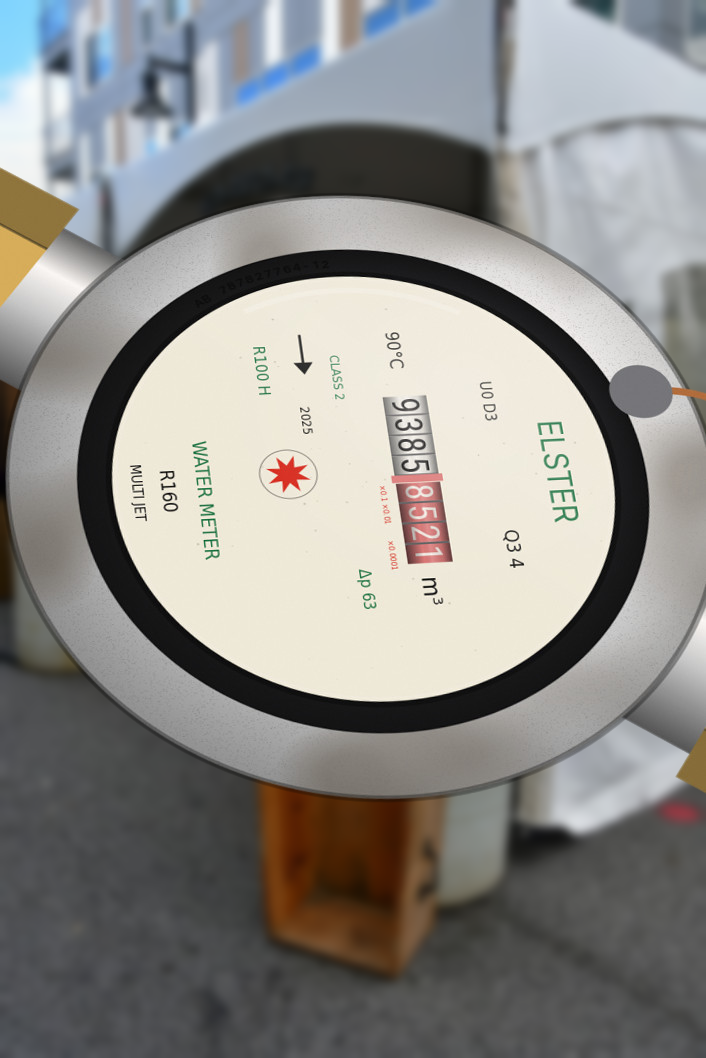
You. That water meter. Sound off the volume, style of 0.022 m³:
9385.8521 m³
